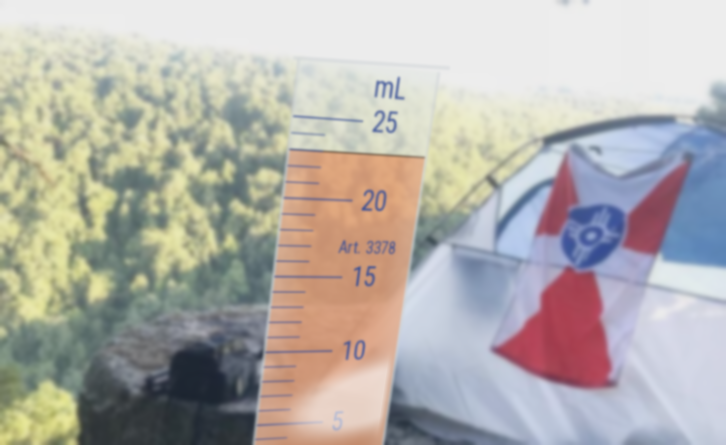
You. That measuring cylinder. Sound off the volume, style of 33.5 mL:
23 mL
